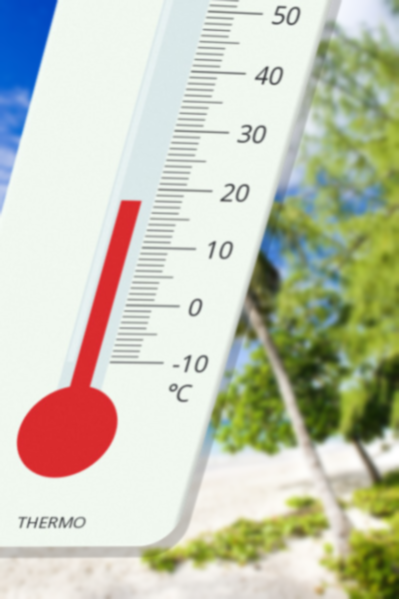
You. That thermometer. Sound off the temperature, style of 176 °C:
18 °C
